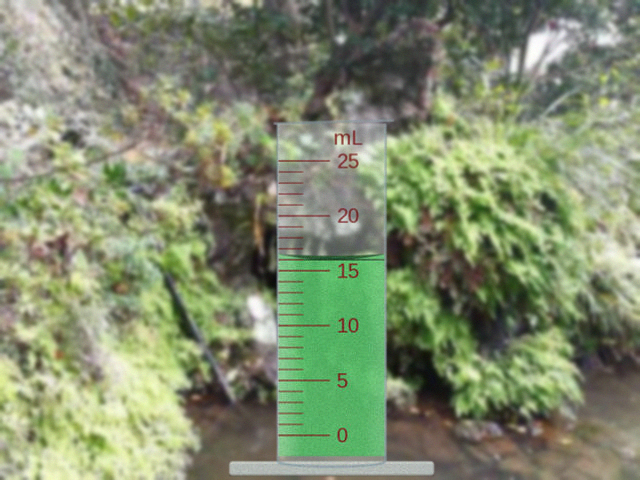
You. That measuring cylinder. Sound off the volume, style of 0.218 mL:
16 mL
